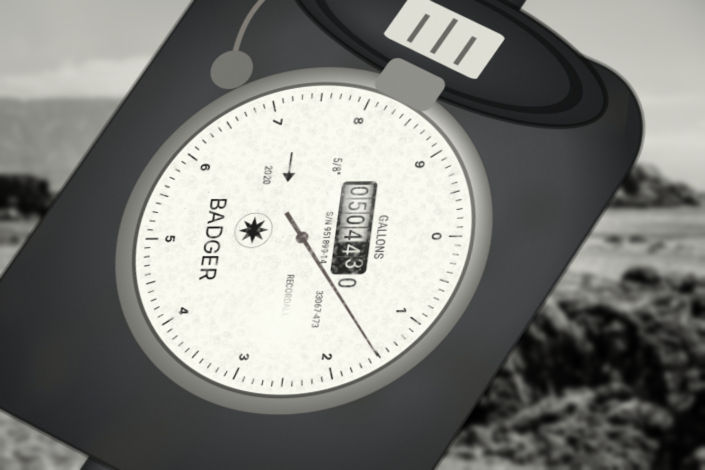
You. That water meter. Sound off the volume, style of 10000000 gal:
504431.5 gal
